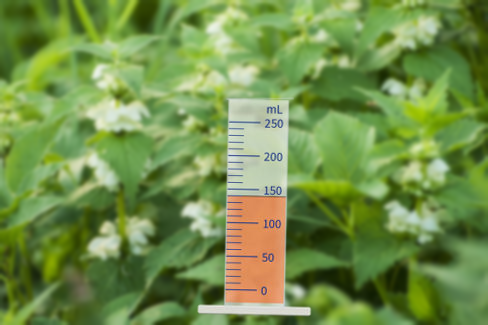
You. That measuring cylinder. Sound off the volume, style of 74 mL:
140 mL
